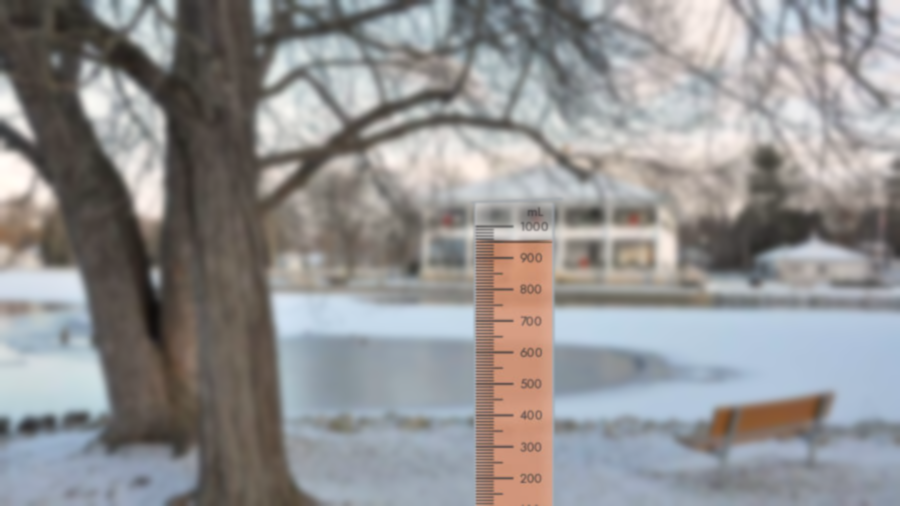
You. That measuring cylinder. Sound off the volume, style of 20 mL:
950 mL
